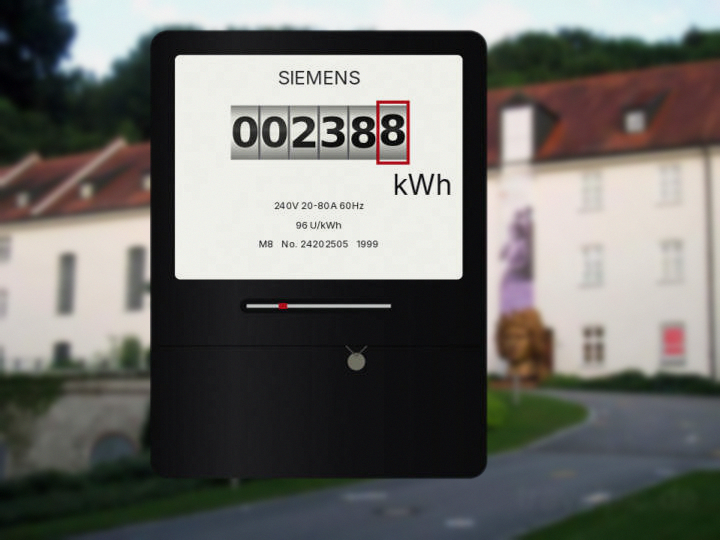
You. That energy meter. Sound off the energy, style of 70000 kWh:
238.8 kWh
